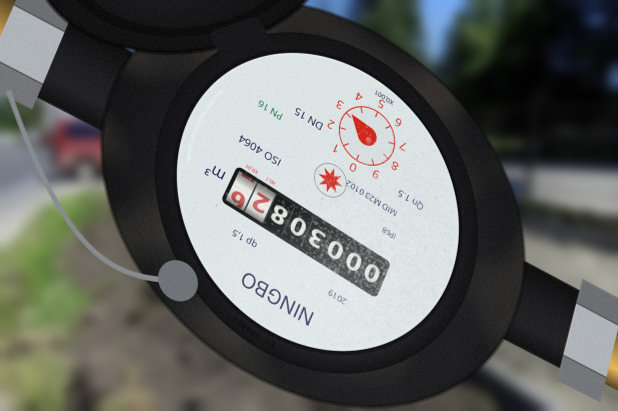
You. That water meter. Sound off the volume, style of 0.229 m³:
308.263 m³
